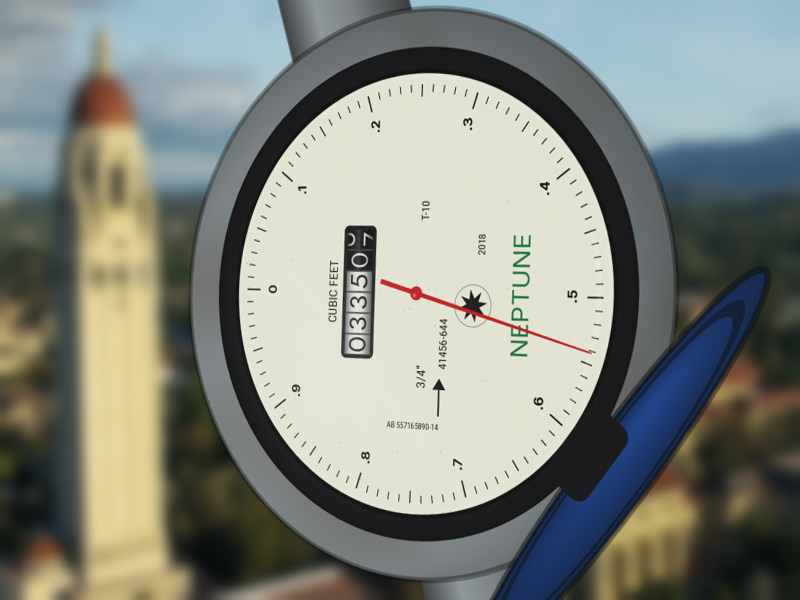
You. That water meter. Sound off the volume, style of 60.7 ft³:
33506.54 ft³
